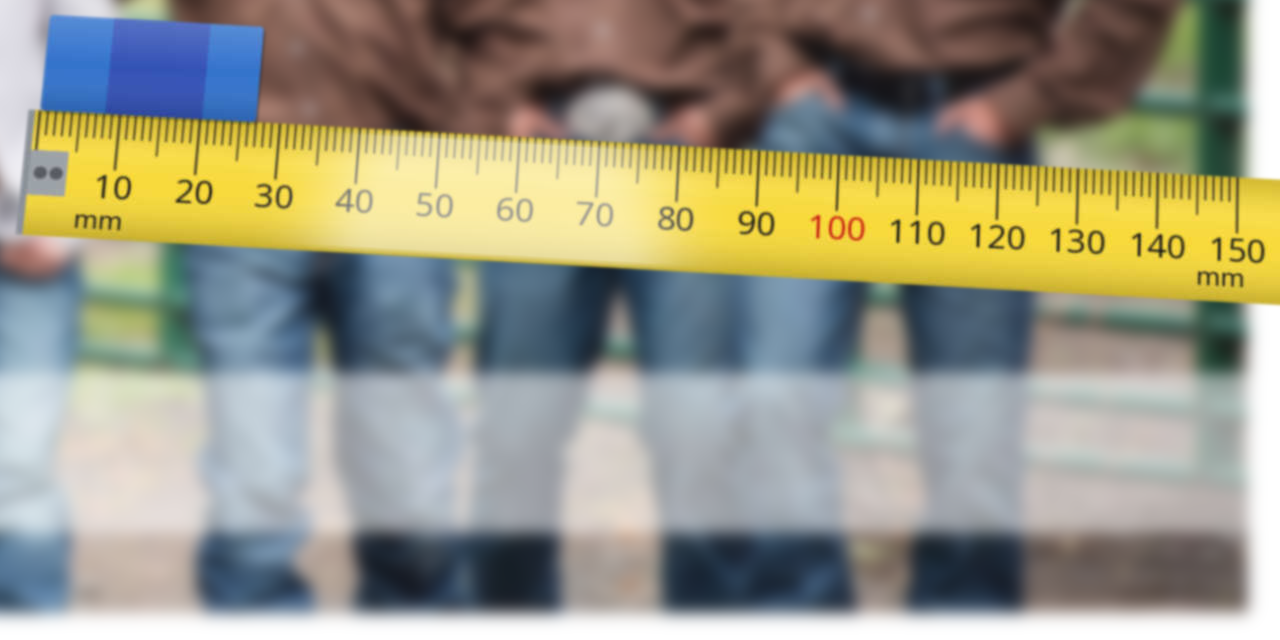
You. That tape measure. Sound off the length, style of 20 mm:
27 mm
